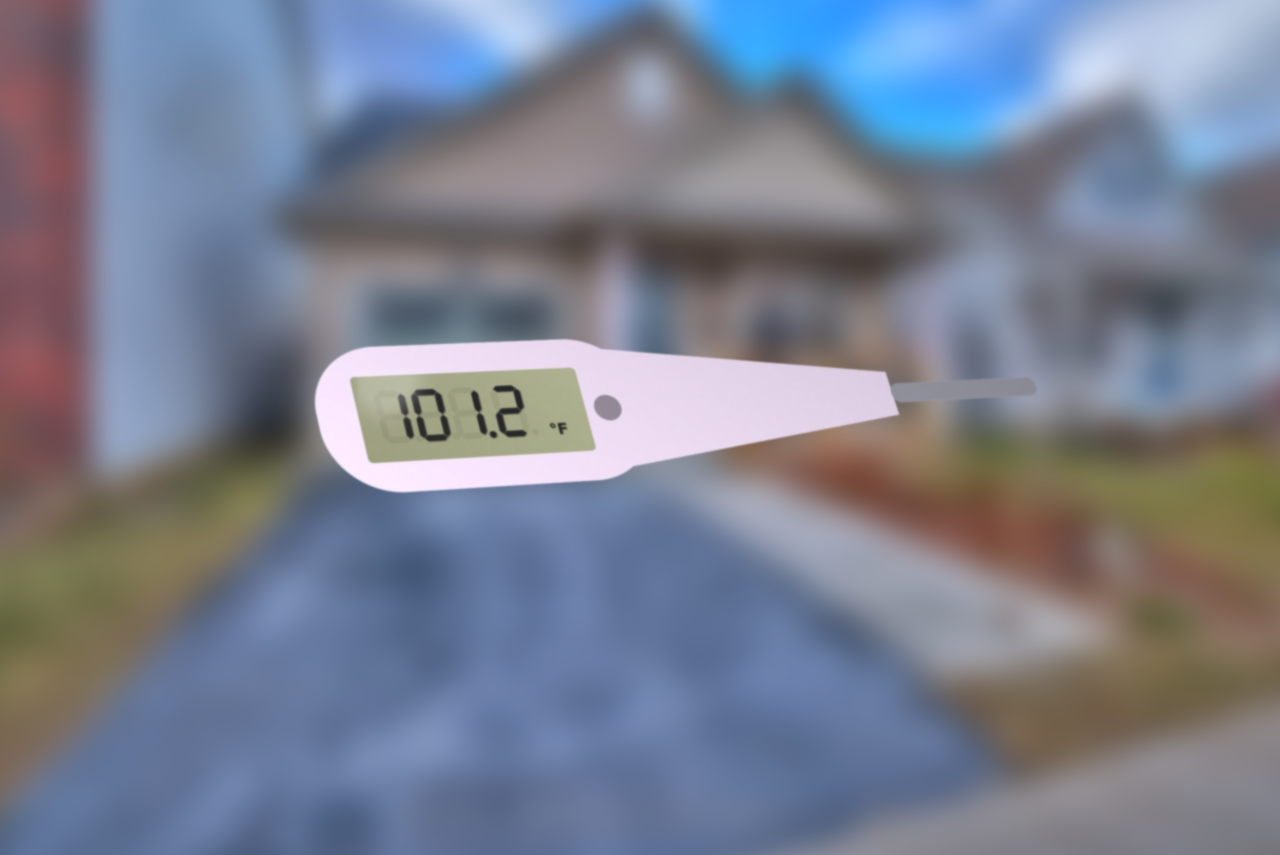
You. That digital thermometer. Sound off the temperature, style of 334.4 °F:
101.2 °F
